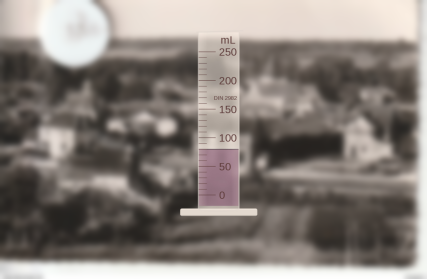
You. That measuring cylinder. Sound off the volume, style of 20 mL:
80 mL
